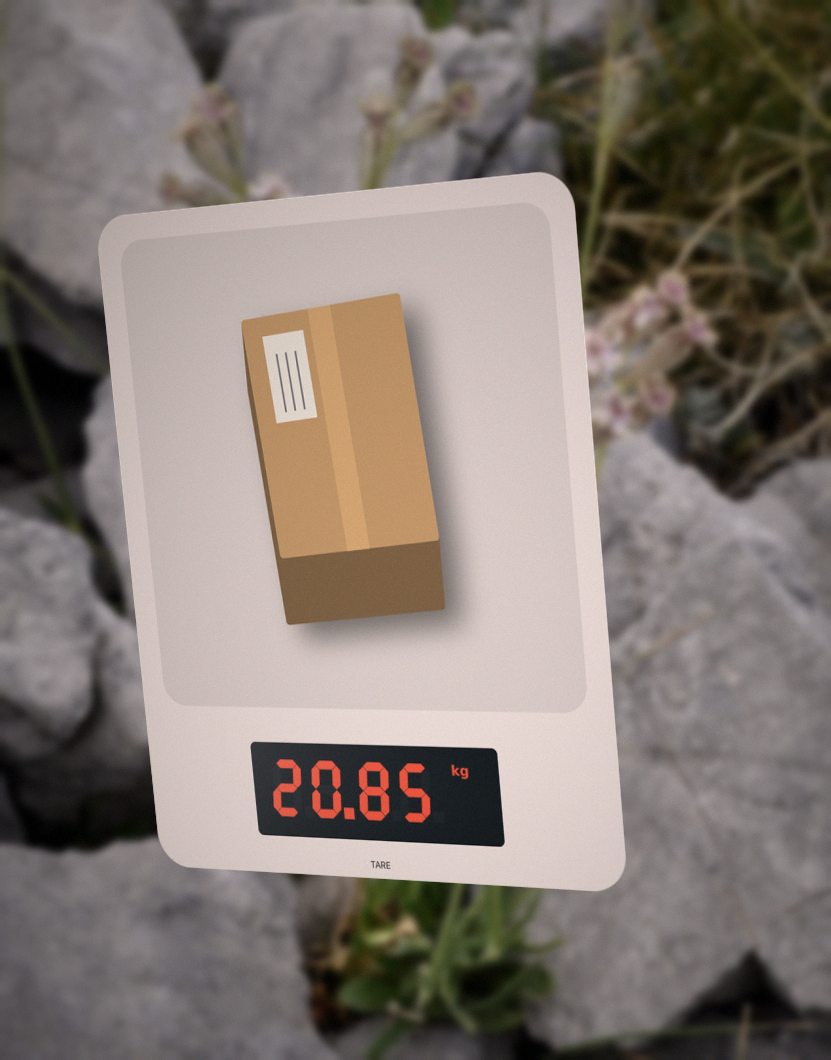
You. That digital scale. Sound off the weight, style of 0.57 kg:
20.85 kg
